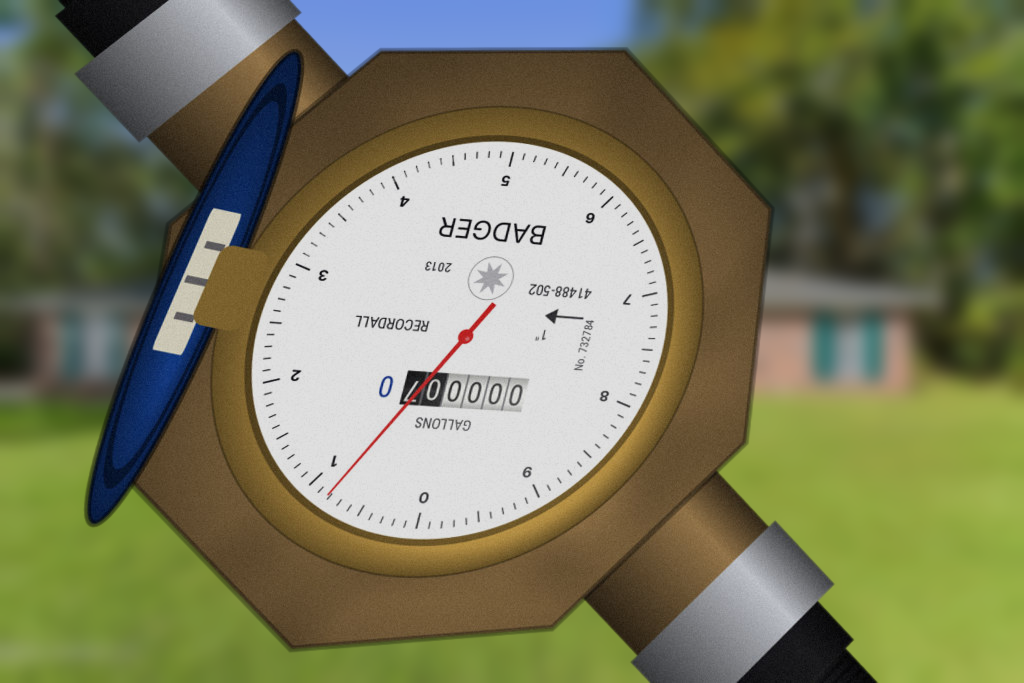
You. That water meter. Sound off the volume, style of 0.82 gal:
70.8 gal
